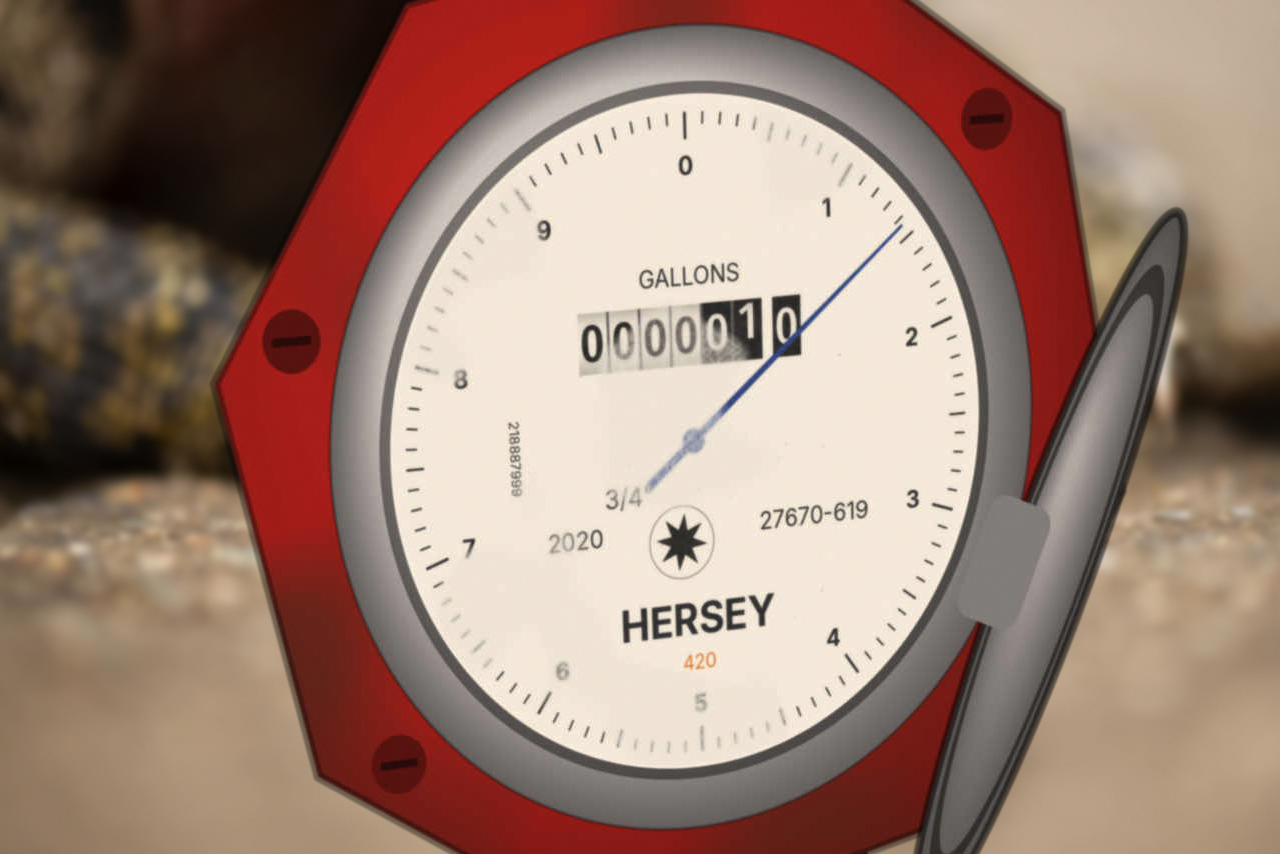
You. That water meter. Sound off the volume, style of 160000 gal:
11.4 gal
